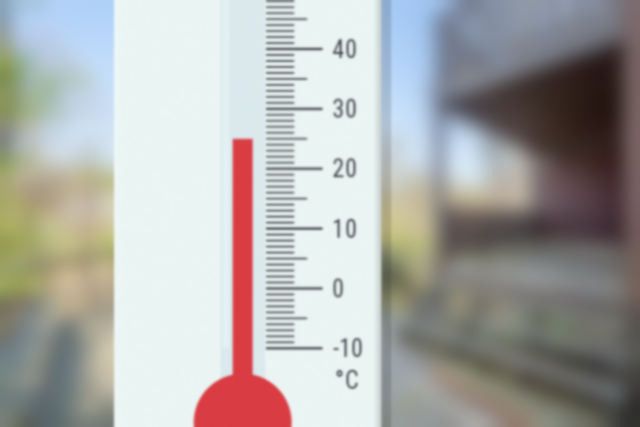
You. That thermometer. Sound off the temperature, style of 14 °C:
25 °C
